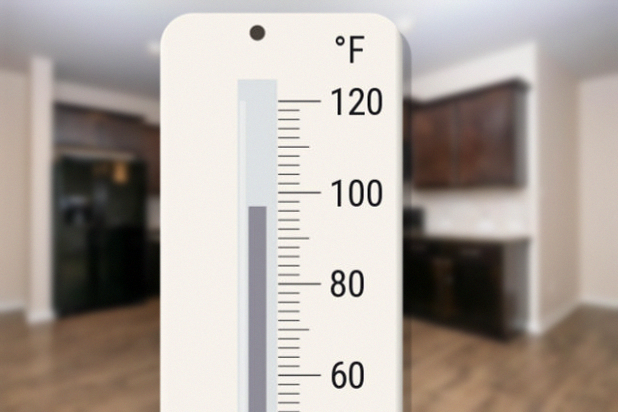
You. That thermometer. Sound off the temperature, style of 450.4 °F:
97 °F
